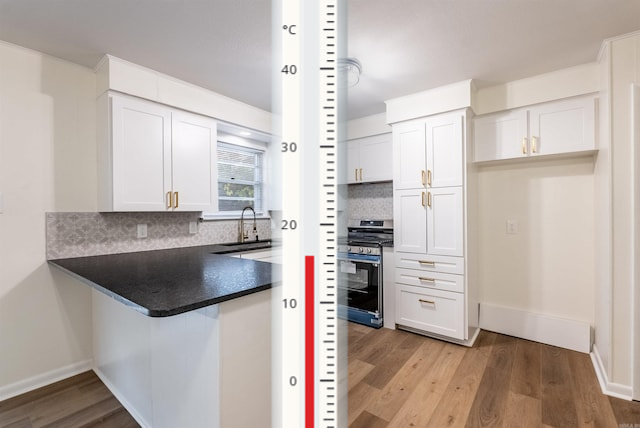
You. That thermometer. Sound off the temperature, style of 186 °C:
16 °C
